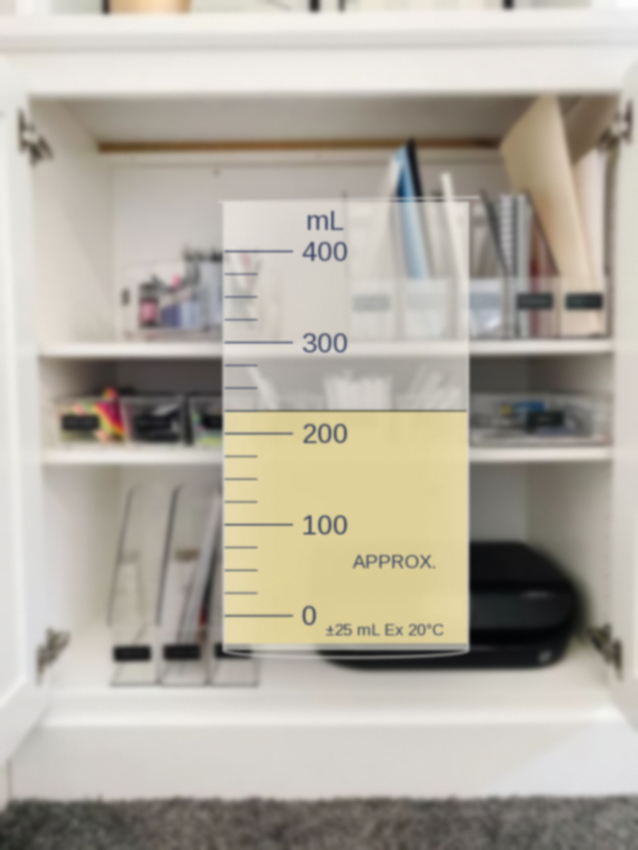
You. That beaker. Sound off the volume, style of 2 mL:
225 mL
